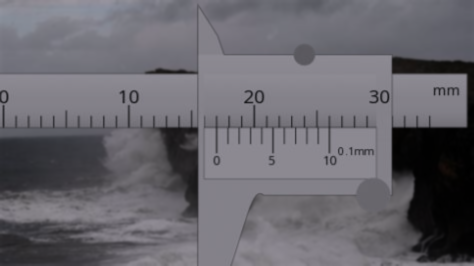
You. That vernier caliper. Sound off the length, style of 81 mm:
17.0 mm
